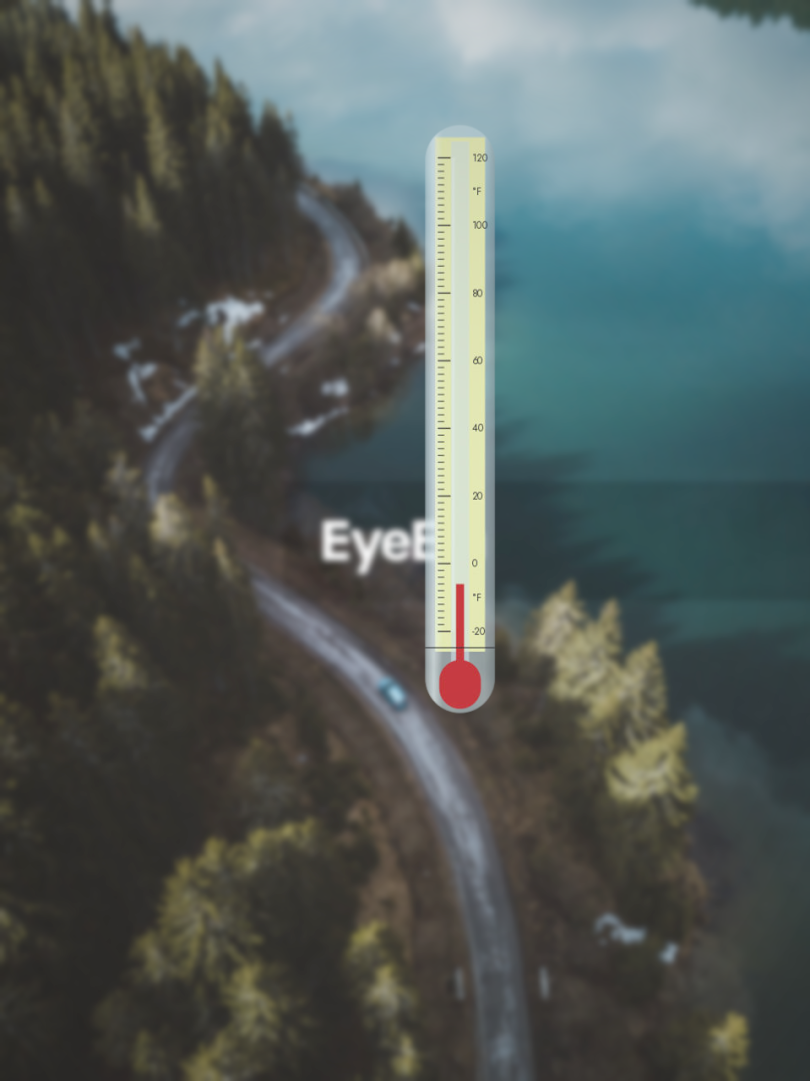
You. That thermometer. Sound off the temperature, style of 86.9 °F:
-6 °F
